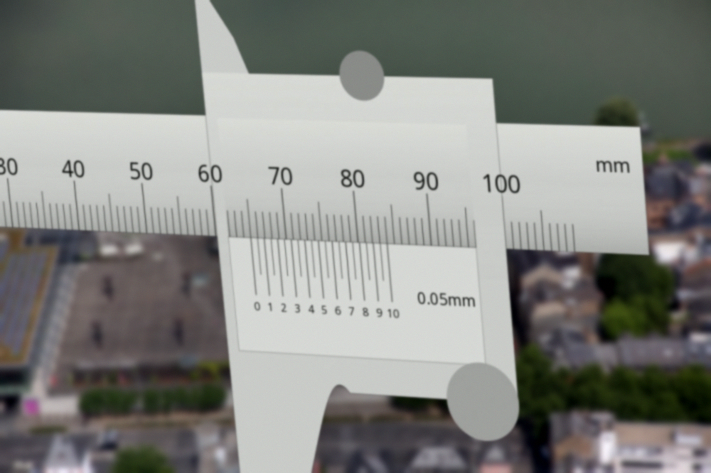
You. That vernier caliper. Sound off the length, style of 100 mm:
65.0 mm
